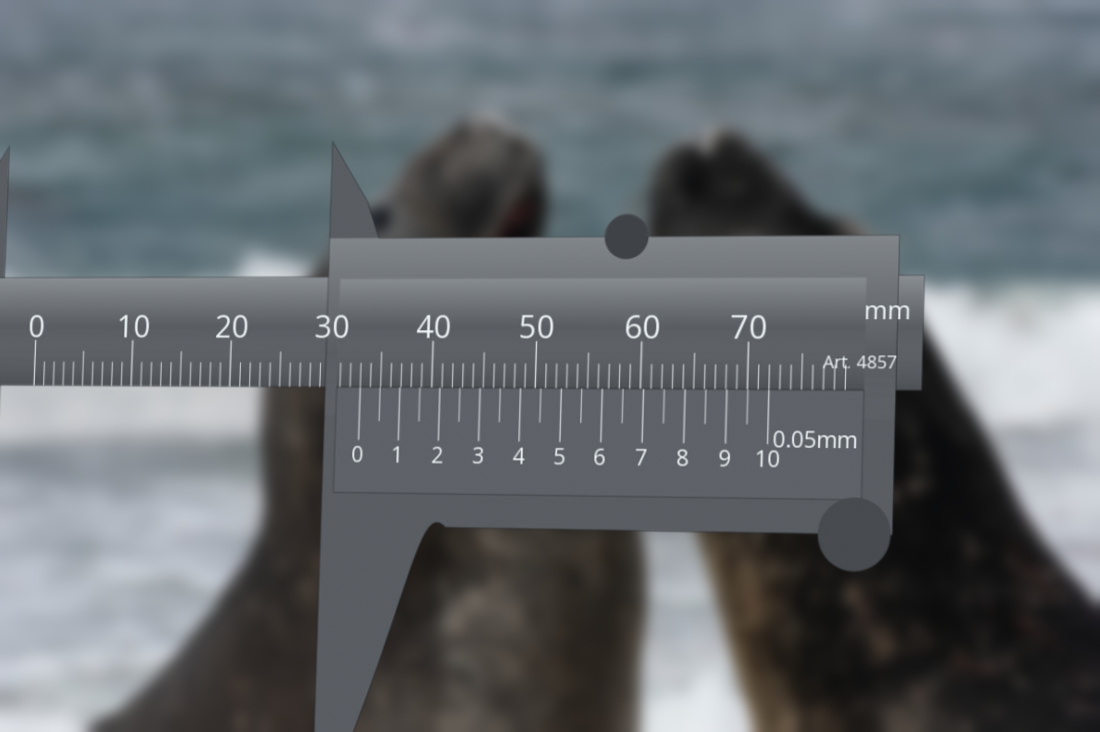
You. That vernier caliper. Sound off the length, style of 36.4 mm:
33.0 mm
